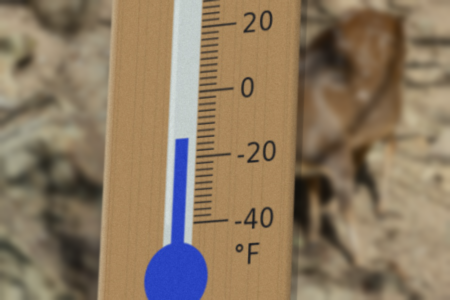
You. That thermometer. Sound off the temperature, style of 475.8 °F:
-14 °F
